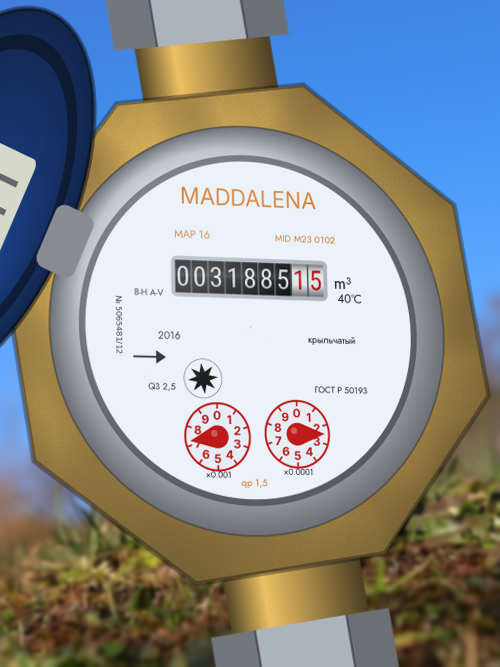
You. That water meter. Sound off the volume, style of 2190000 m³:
31885.1572 m³
